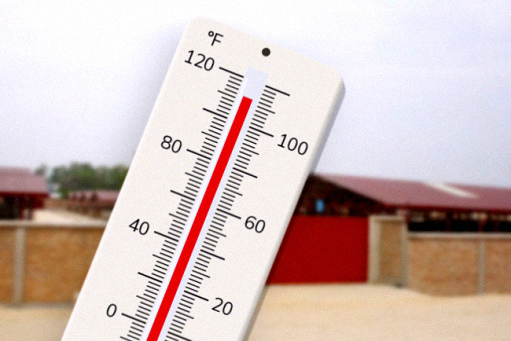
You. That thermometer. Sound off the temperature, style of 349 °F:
112 °F
